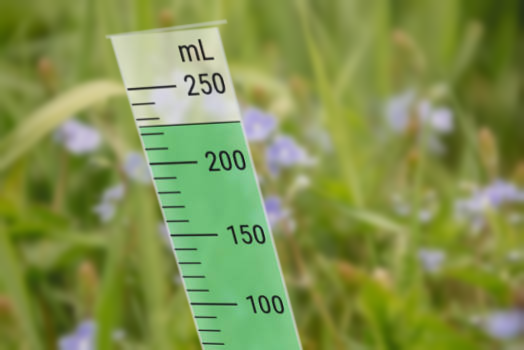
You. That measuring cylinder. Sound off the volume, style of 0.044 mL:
225 mL
